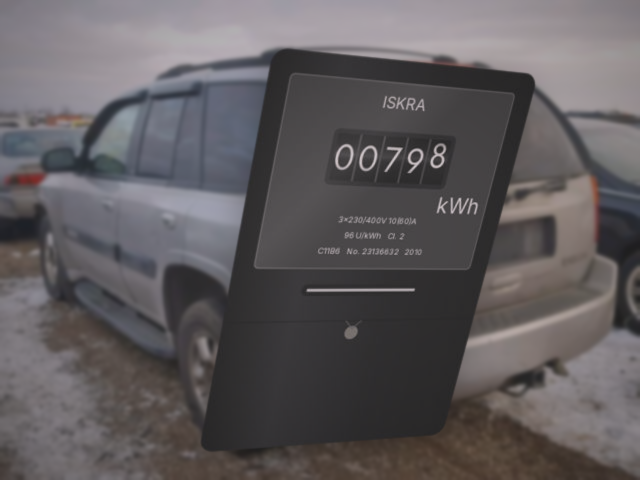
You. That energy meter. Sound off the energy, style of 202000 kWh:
798 kWh
